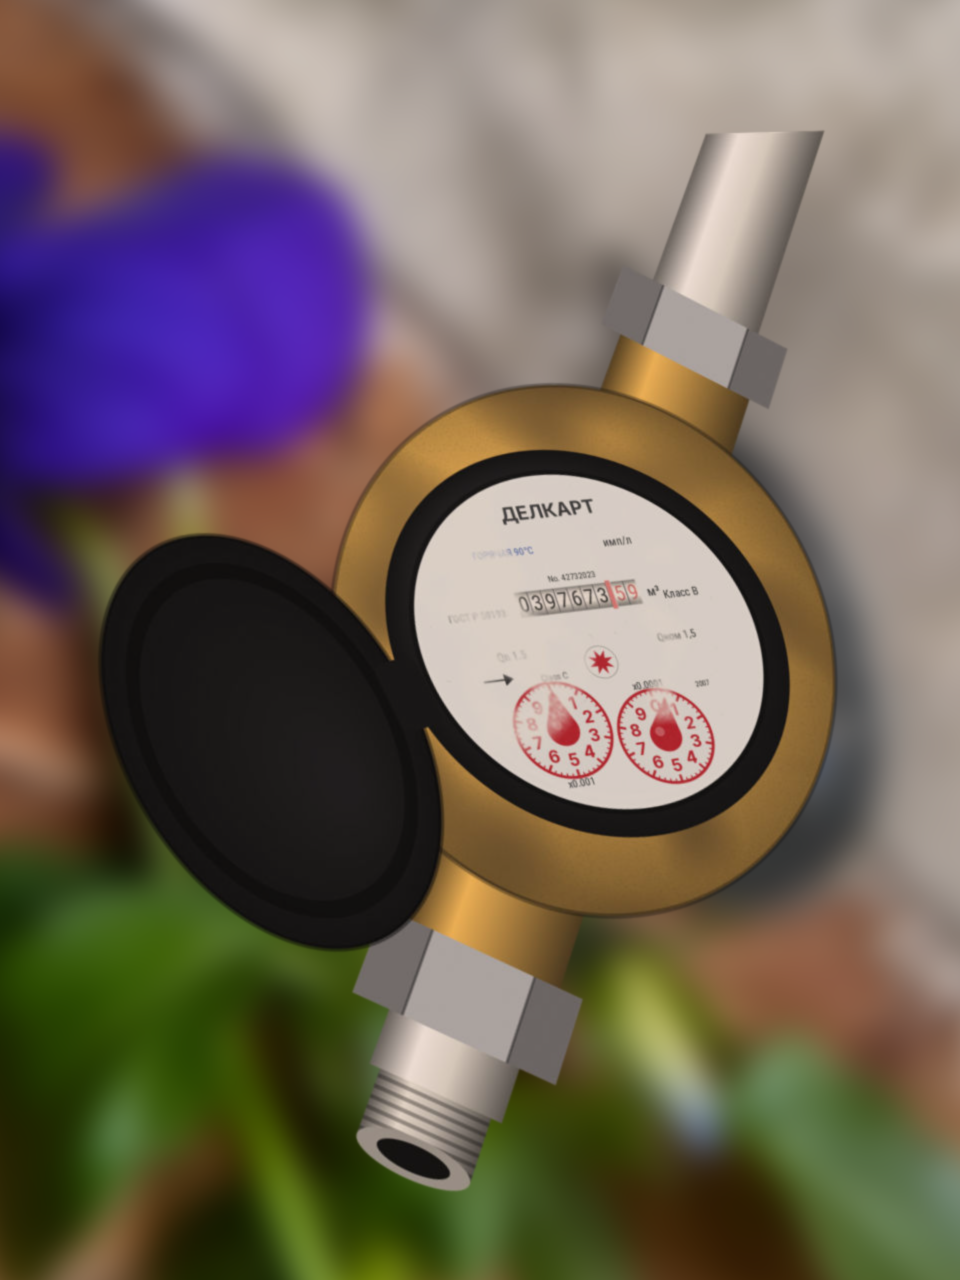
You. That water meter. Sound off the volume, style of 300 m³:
397673.5900 m³
